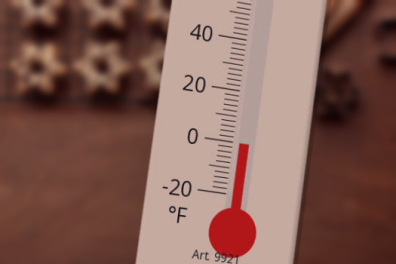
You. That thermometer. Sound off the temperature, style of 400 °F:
0 °F
